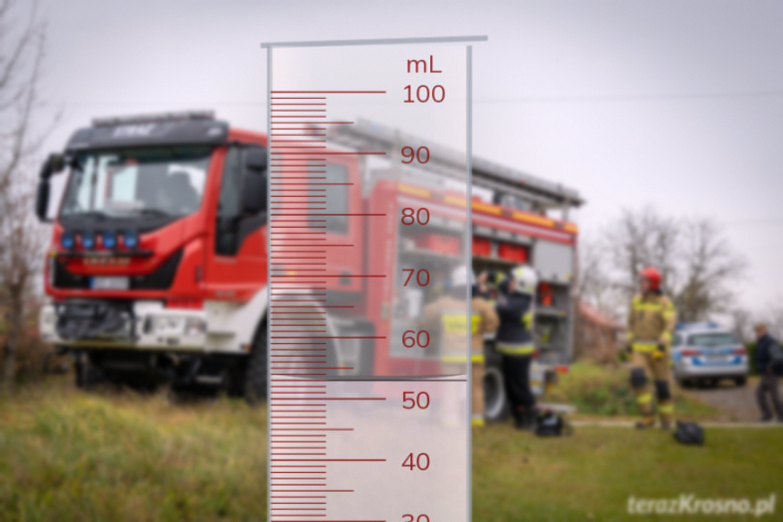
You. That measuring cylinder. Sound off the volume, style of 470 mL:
53 mL
